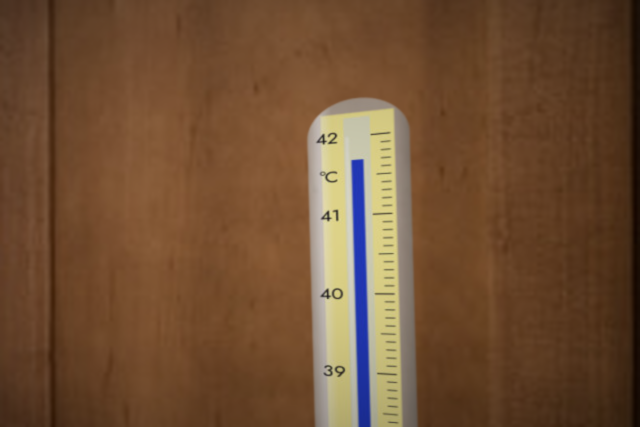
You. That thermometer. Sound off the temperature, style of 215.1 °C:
41.7 °C
